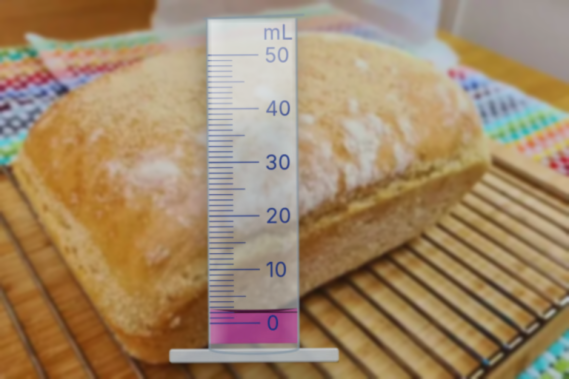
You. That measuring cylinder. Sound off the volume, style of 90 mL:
2 mL
